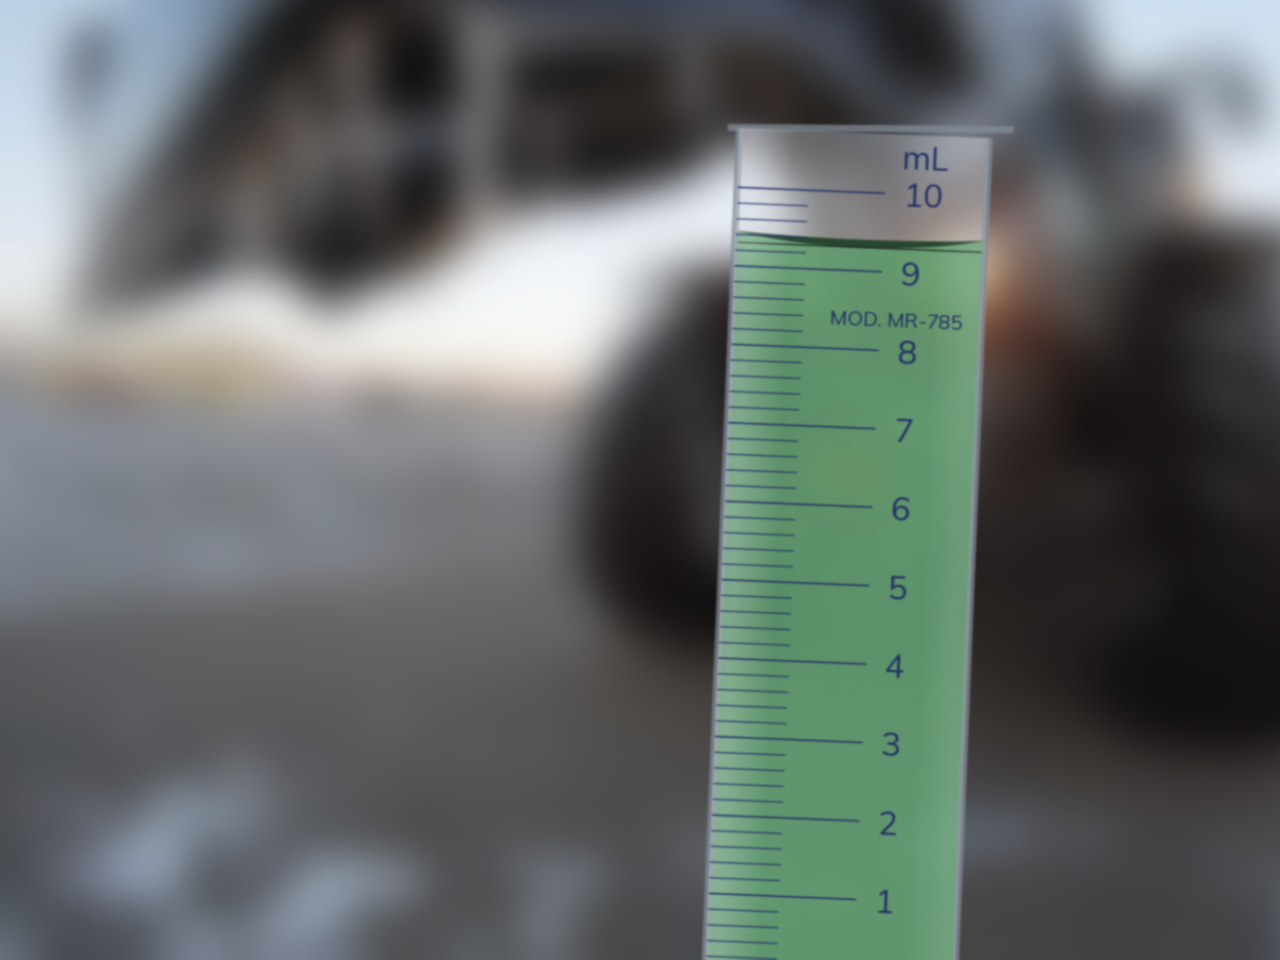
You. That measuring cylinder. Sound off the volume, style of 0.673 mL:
9.3 mL
